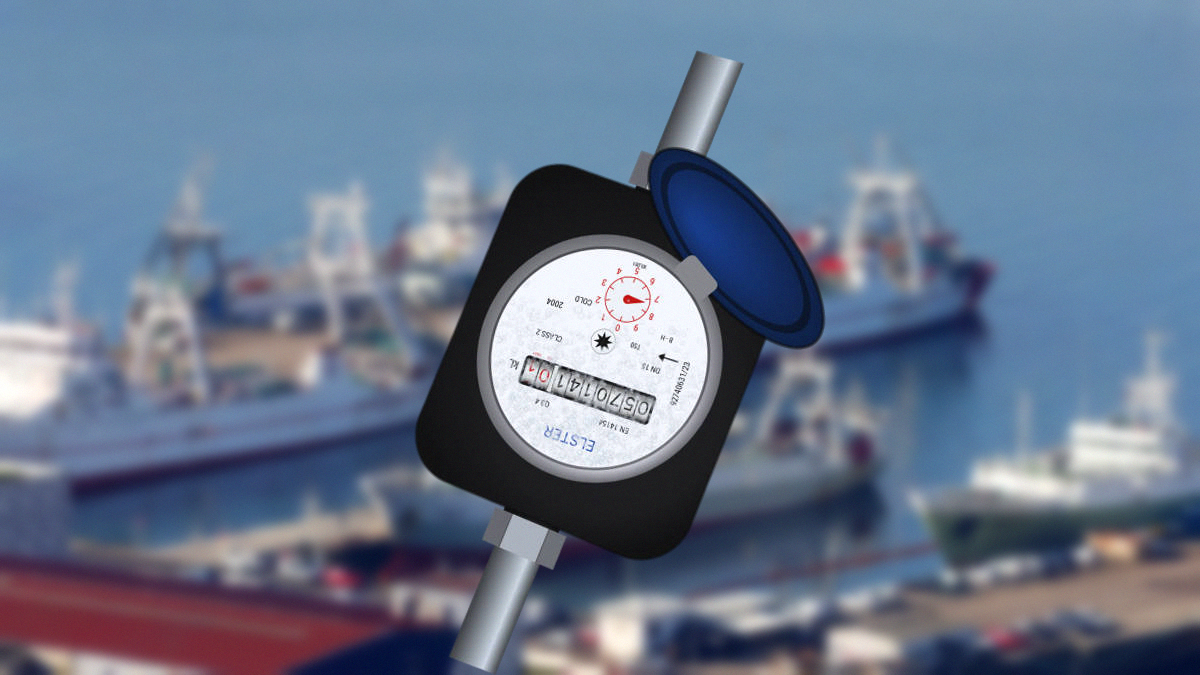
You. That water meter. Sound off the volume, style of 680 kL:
570141.007 kL
